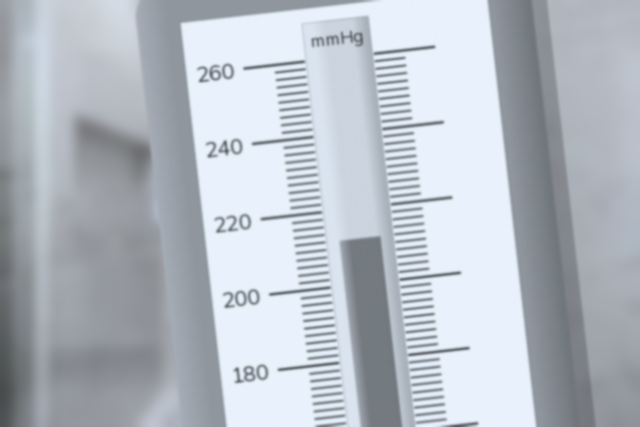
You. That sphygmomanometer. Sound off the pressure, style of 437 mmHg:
212 mmHg
